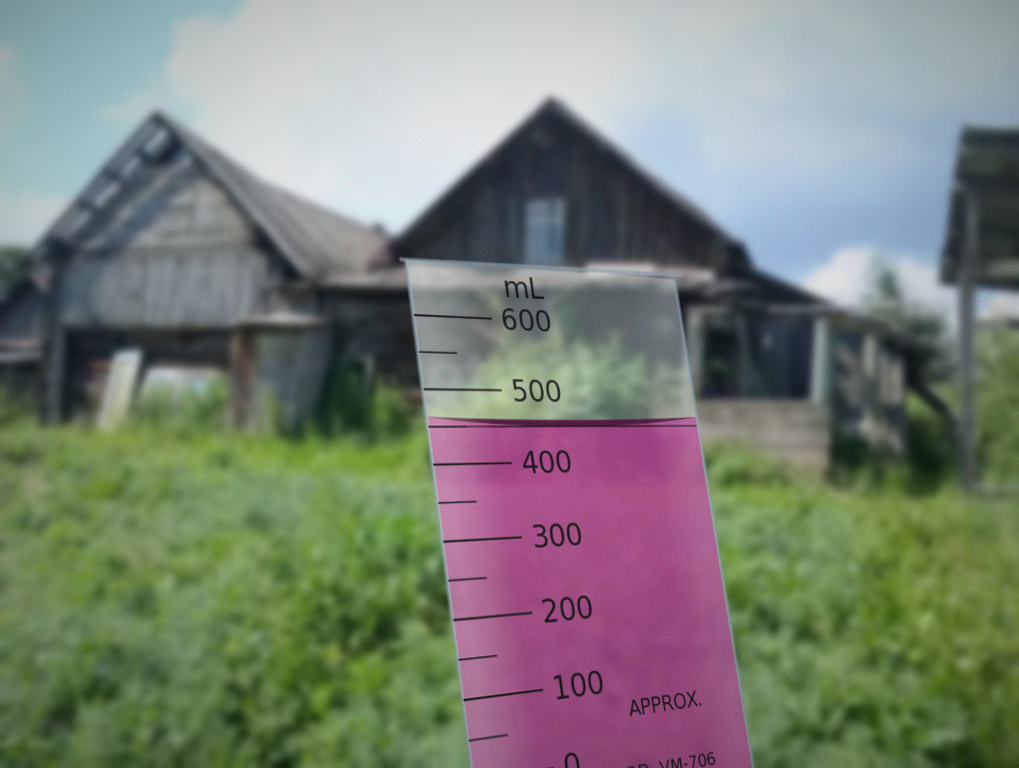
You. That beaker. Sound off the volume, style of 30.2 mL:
450 mL
